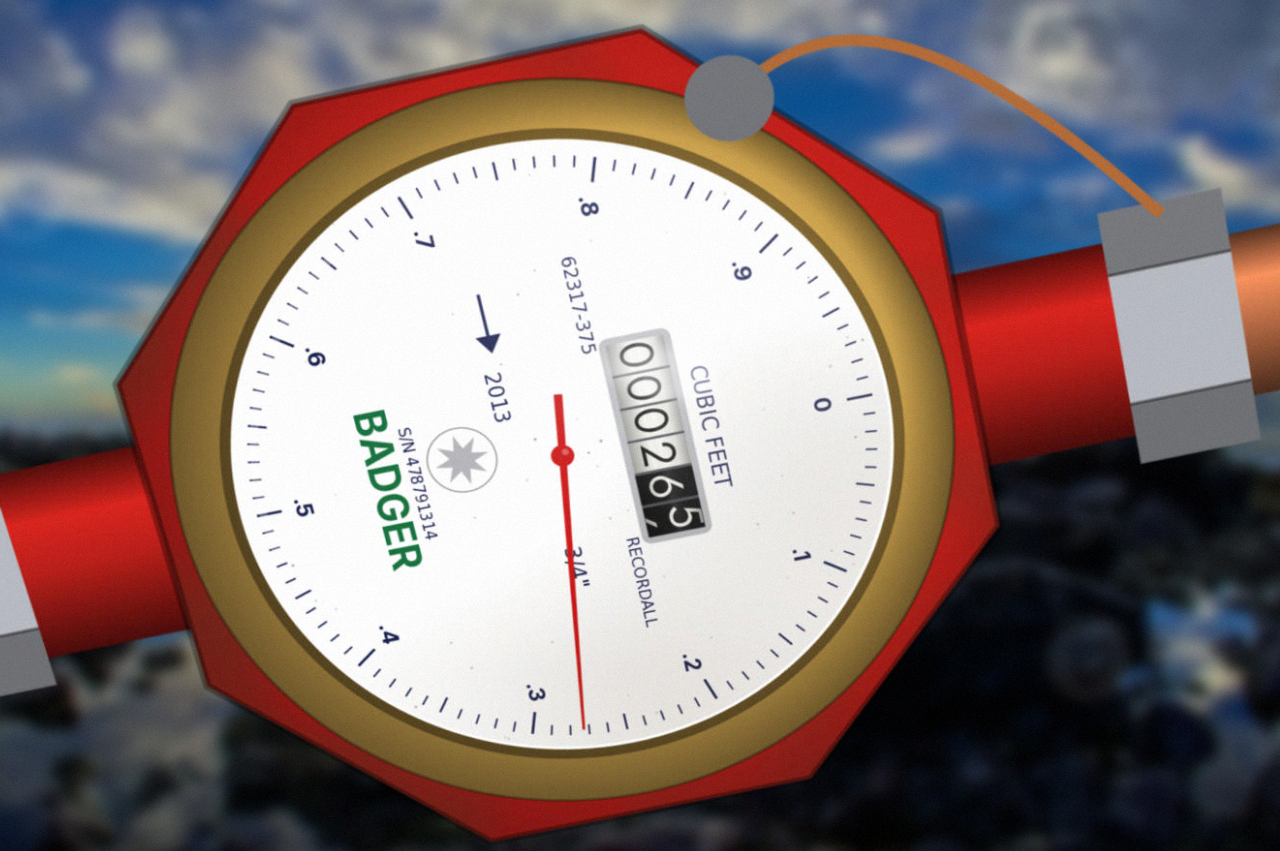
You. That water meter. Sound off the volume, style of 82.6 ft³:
265.27 ft³
